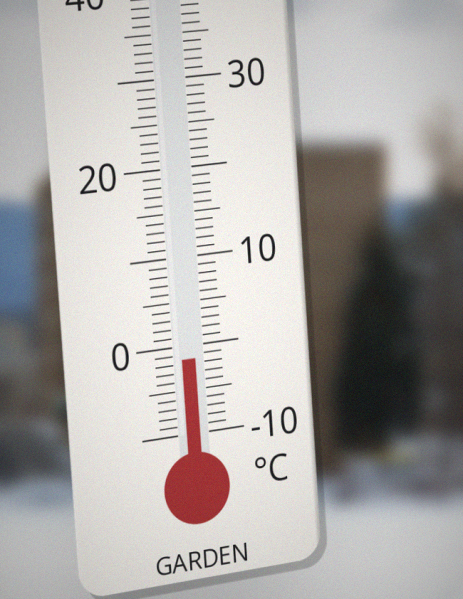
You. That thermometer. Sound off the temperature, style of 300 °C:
-1.5 °C
